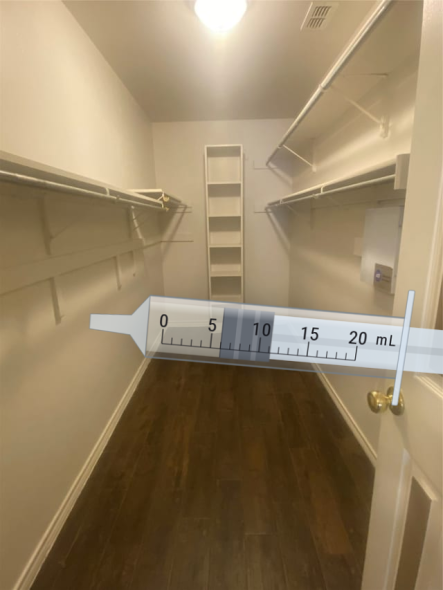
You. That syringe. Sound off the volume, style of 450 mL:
6 mL
